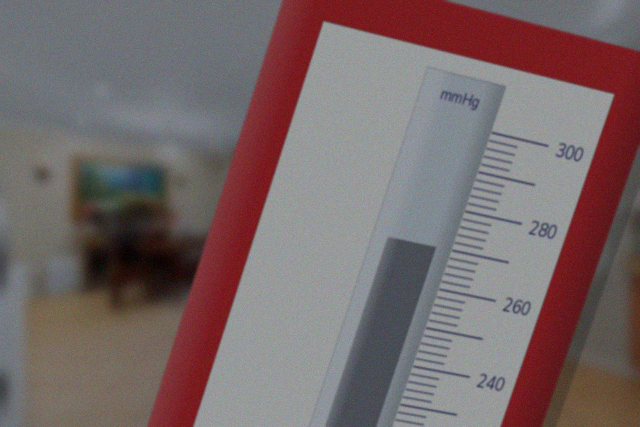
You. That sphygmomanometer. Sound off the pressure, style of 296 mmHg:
270 mmHg
